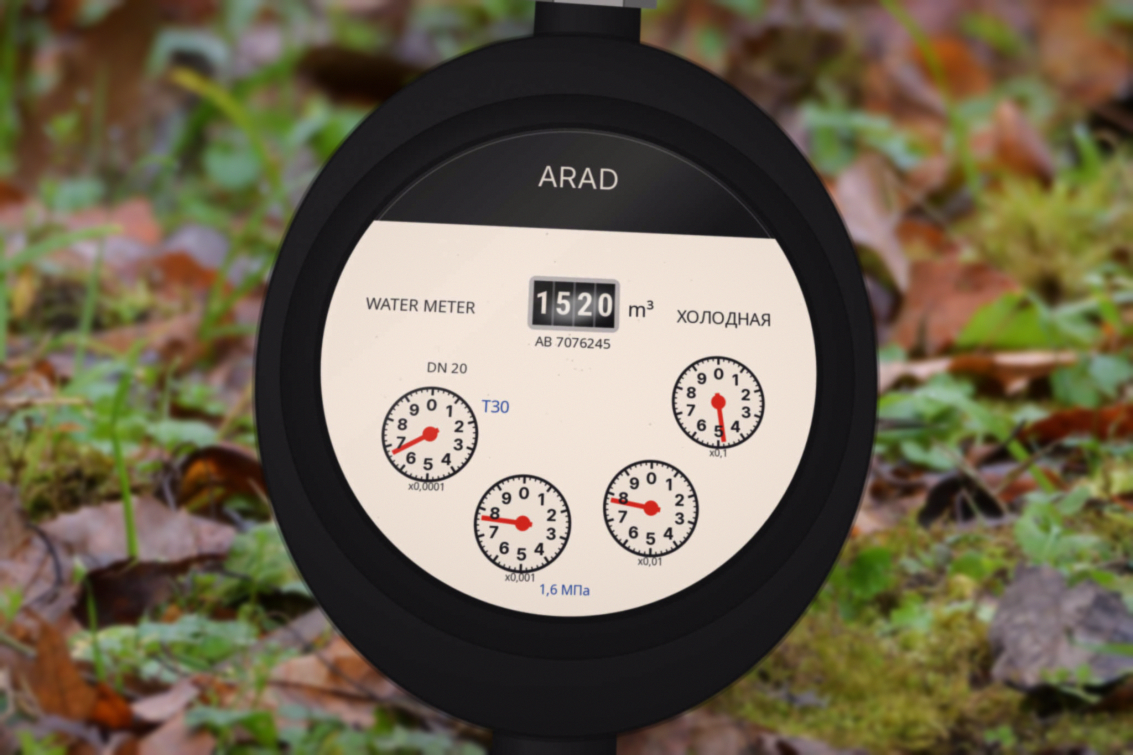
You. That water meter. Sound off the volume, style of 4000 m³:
1520.4776 m³
